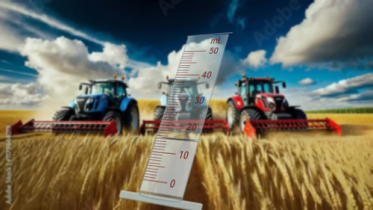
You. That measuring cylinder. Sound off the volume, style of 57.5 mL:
15 mL
